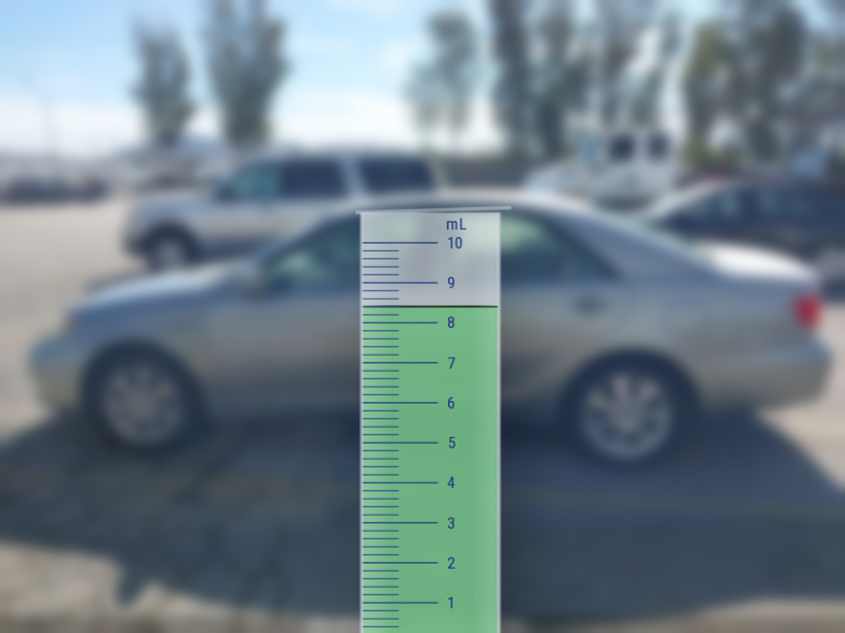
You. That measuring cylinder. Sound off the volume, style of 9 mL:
8.4 mL
